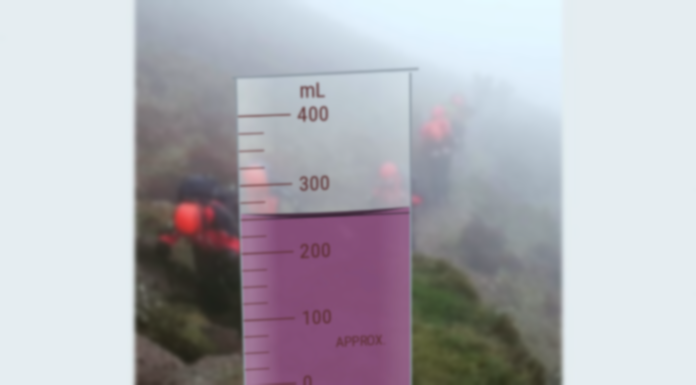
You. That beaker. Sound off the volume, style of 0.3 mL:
250 mL
